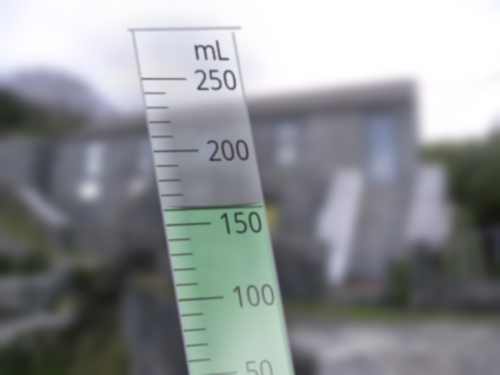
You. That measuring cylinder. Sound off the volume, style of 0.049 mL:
160 mL
